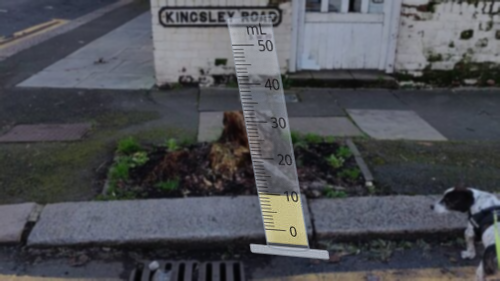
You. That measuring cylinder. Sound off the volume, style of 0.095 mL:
10 mL
